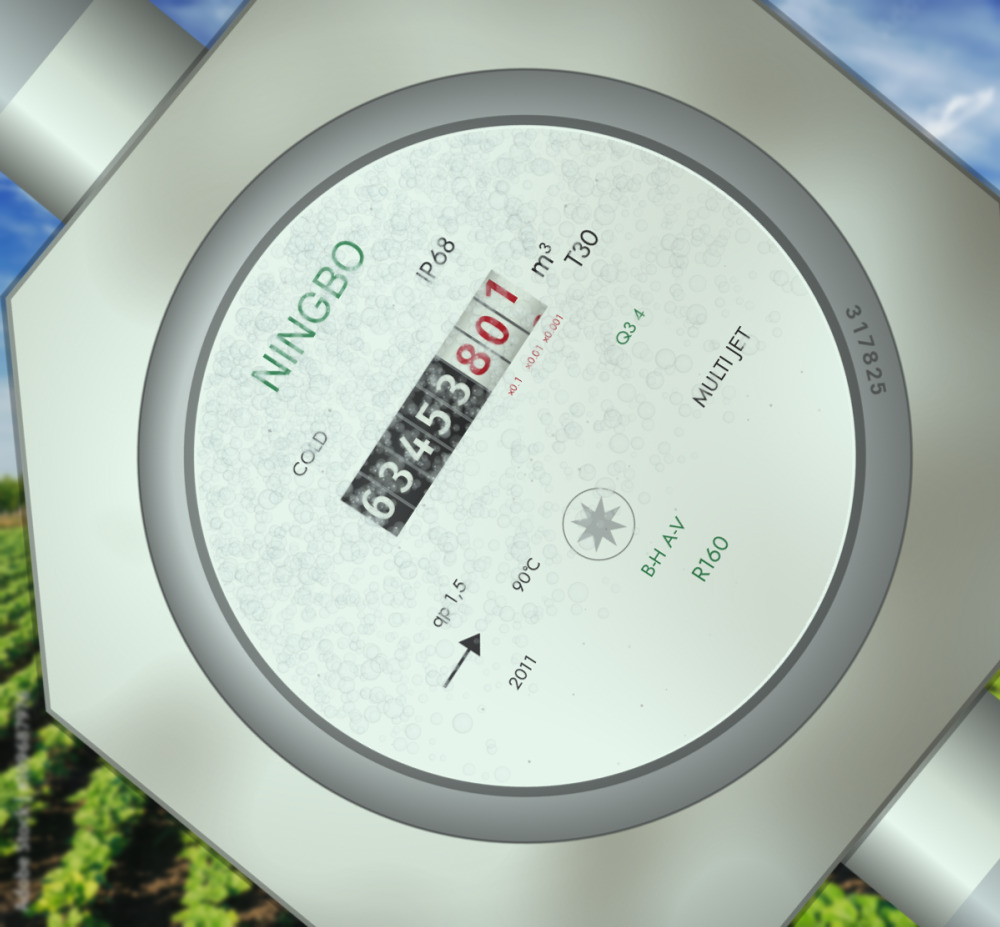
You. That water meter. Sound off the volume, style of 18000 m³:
63453.801 m³
